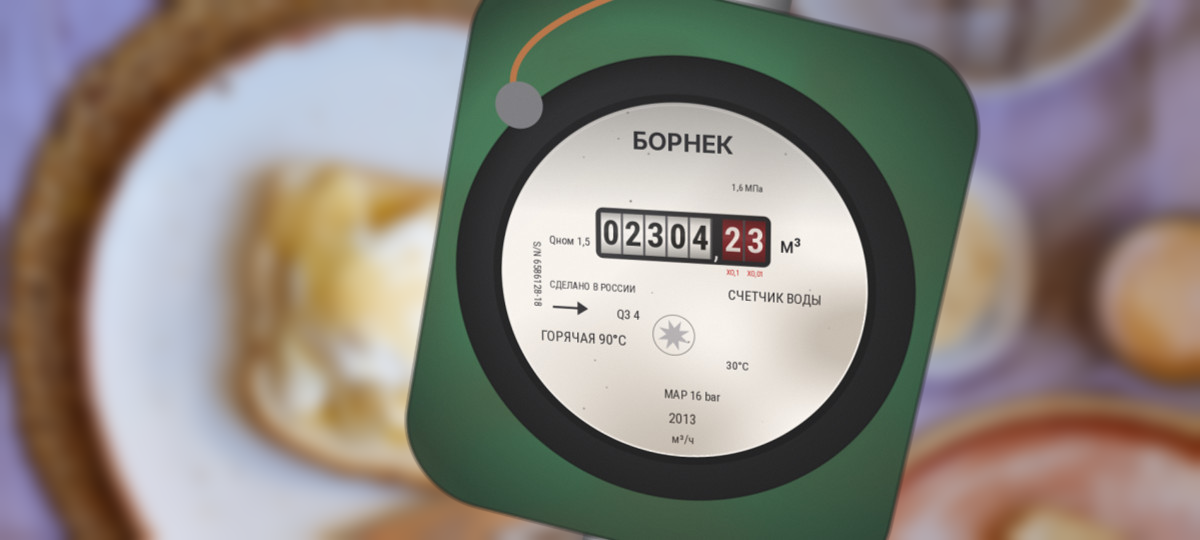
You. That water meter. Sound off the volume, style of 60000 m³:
2304.23 m³
